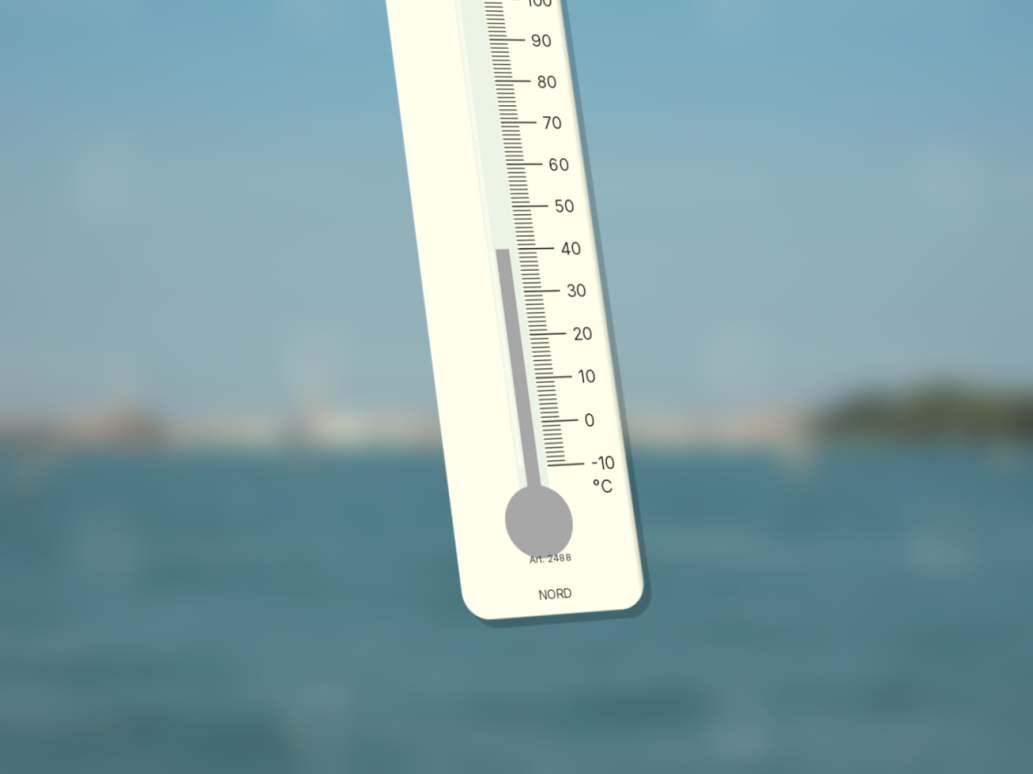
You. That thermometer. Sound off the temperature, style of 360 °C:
40 °C
